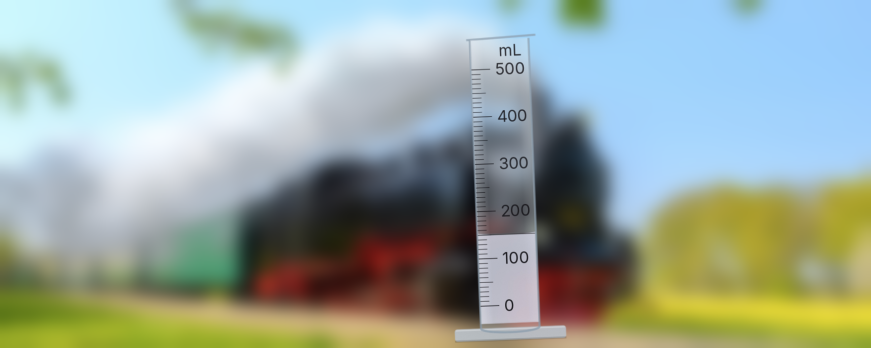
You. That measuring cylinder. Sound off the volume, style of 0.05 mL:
150 mL
